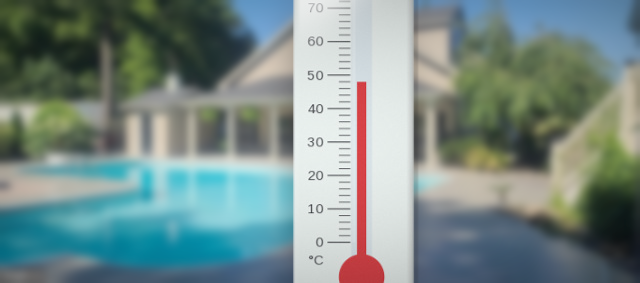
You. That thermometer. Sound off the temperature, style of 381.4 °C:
48 °C
